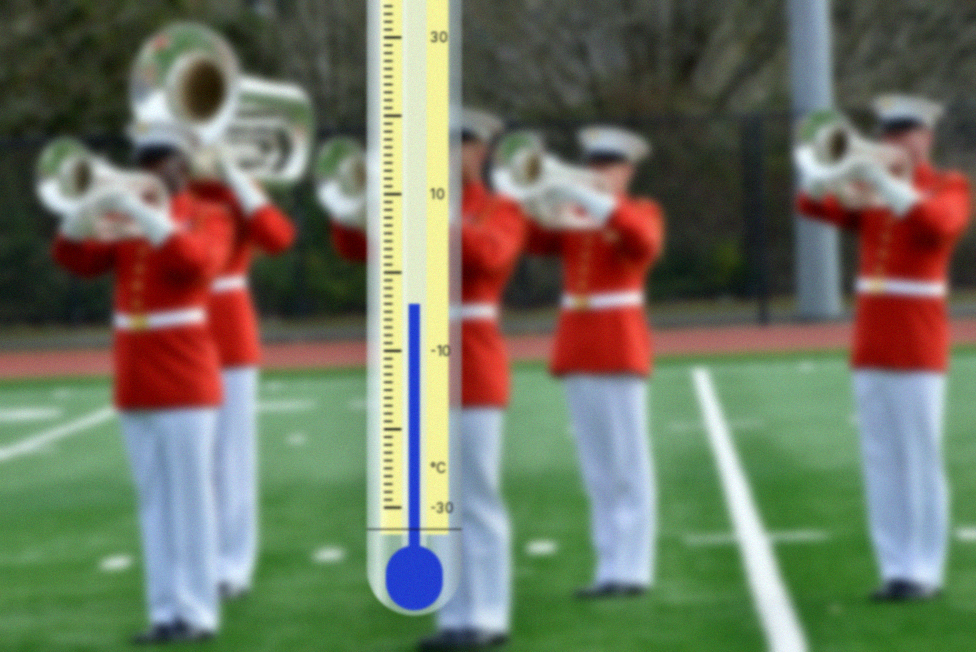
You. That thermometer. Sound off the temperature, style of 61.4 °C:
-4 °C
